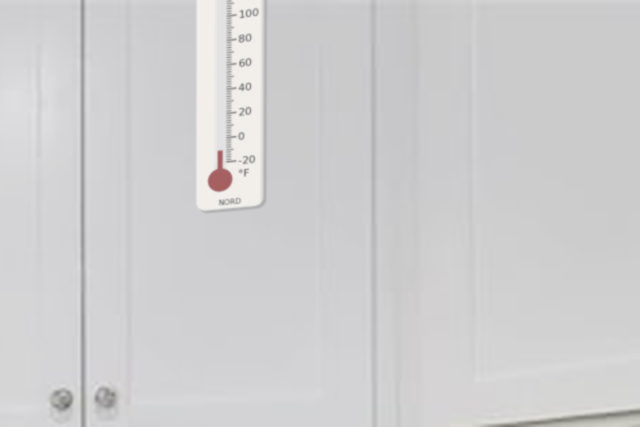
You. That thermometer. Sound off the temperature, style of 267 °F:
-10 °F
